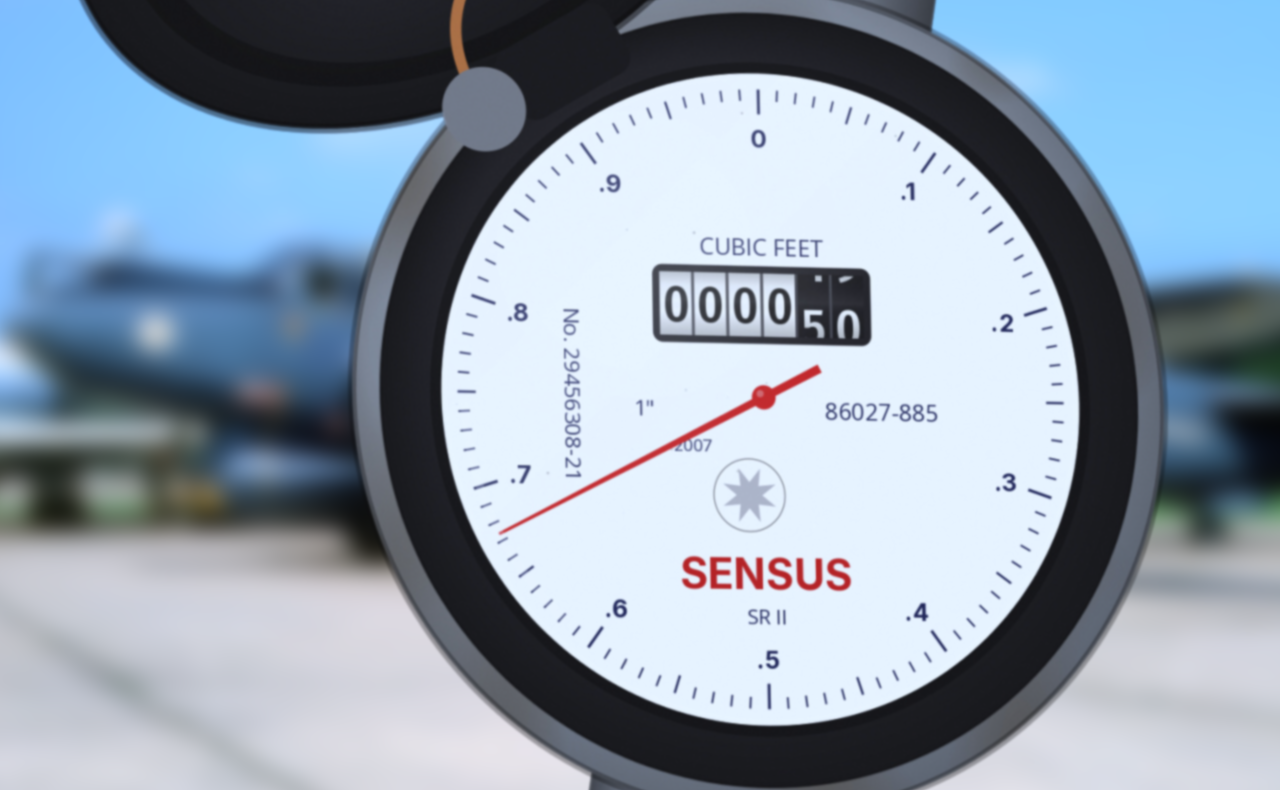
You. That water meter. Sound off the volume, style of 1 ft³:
49.67 ft³
